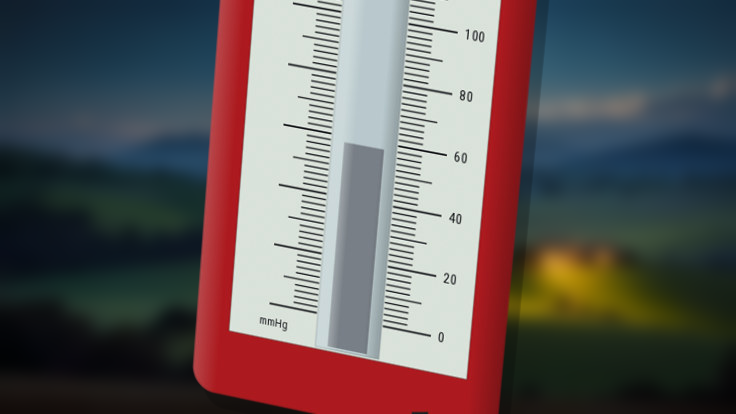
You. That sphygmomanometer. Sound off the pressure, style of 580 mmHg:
58 mmHg
